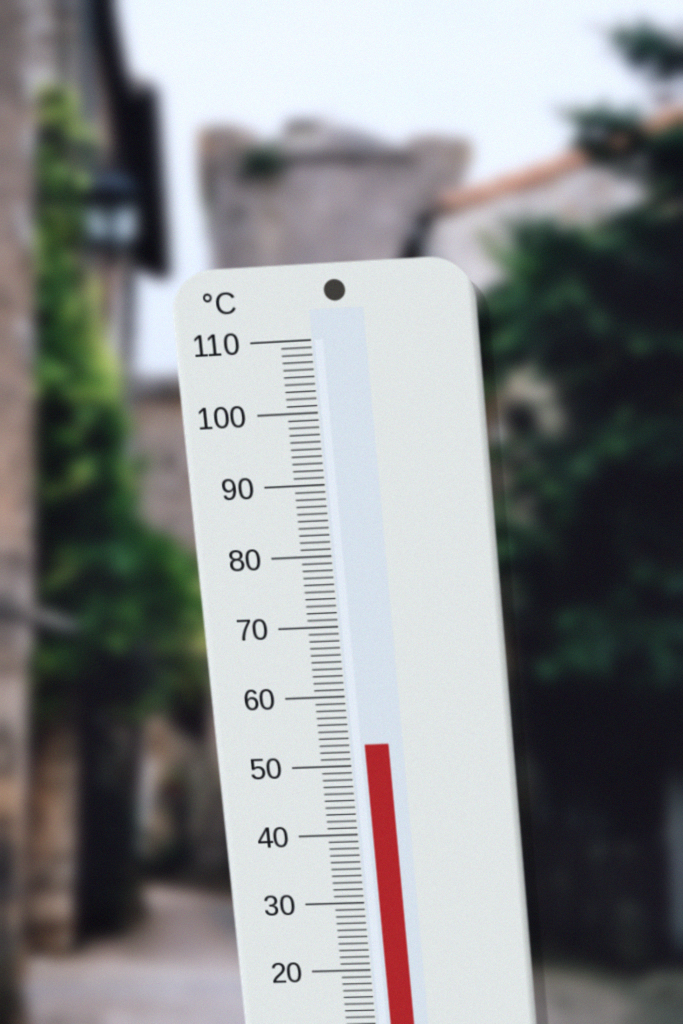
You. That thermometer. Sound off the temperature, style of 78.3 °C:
53 °C
